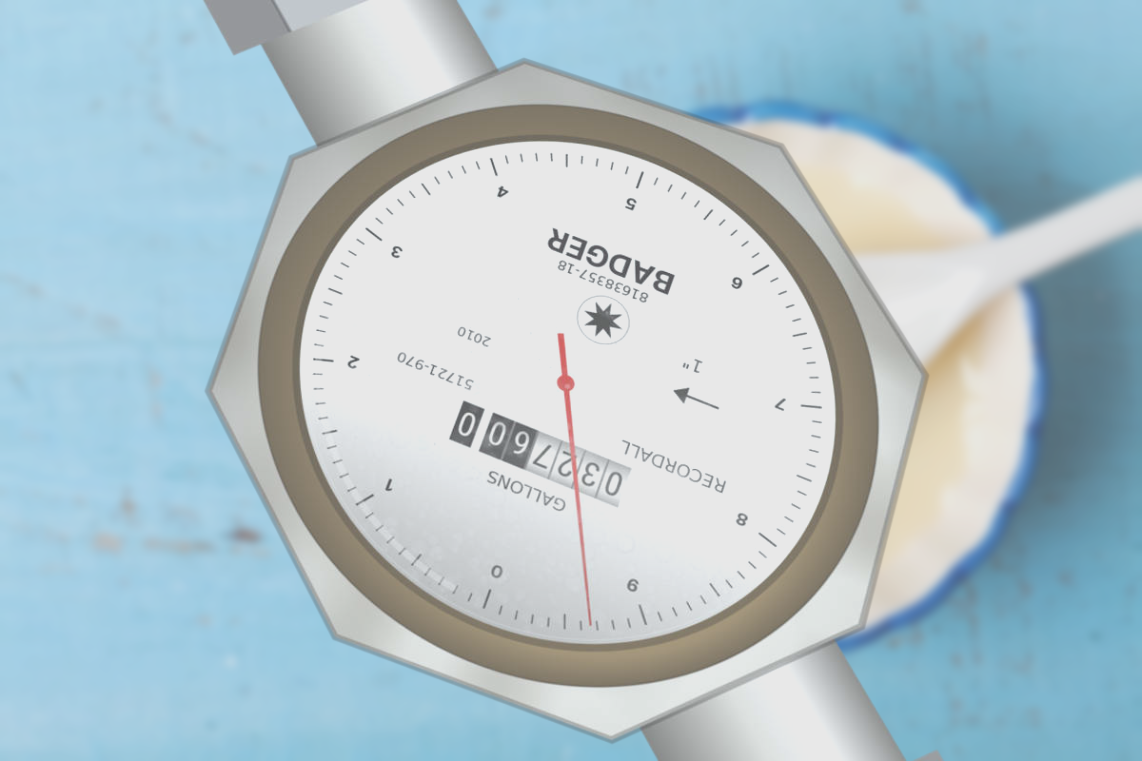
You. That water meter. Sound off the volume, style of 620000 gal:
327599.3 gal
